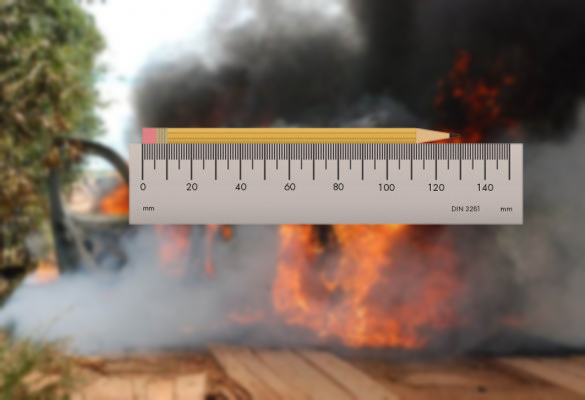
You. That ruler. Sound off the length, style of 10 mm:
130 mm
